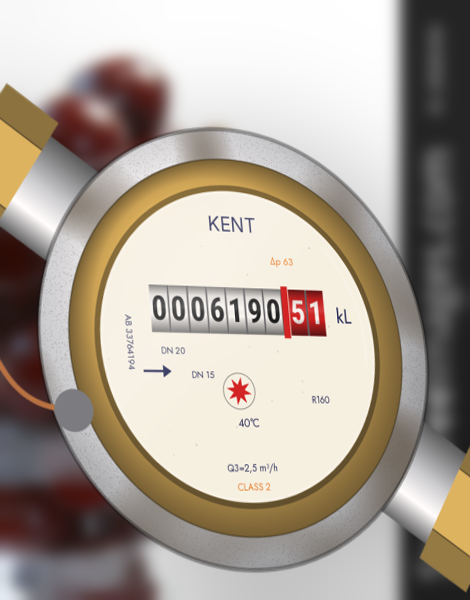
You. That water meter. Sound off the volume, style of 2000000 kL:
6190.51 kL
